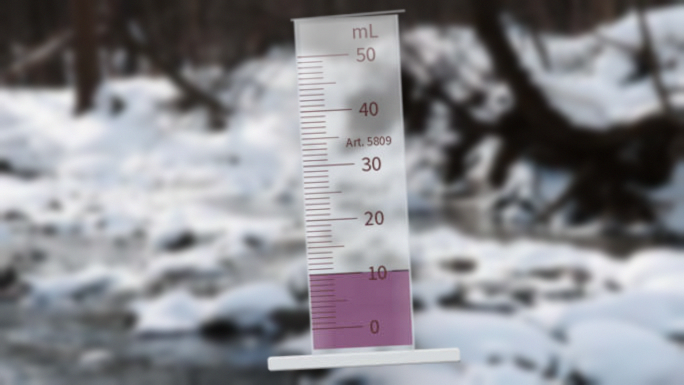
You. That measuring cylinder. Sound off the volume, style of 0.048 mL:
10 mL
